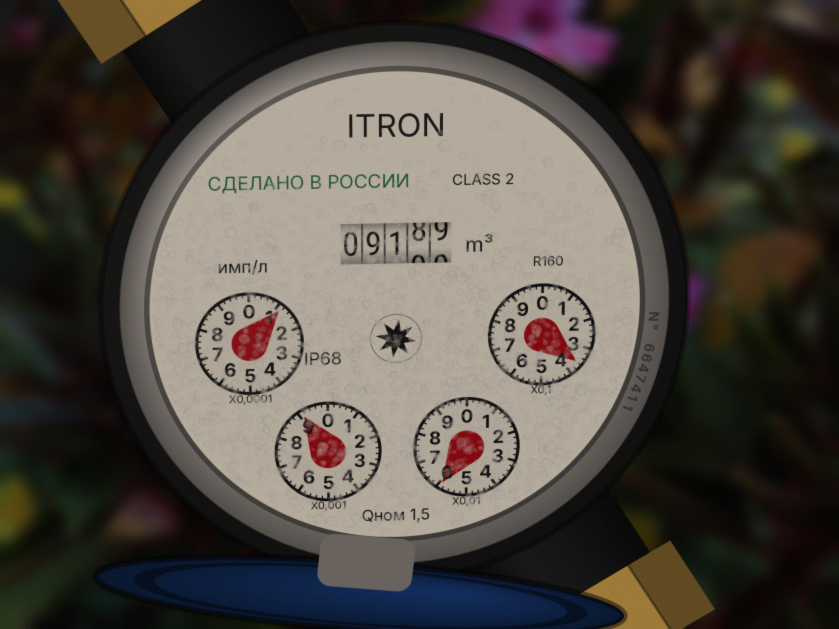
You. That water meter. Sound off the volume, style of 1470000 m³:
9189.3591 m³
